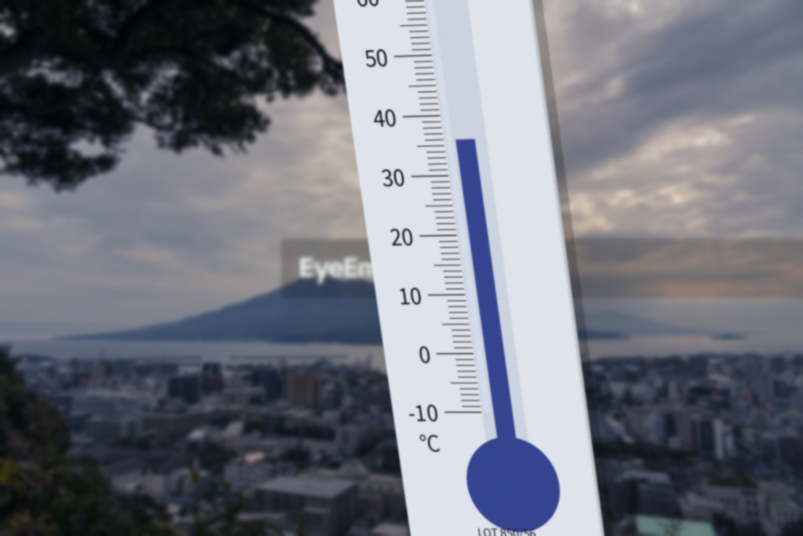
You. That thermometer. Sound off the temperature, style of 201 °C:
36 °C
